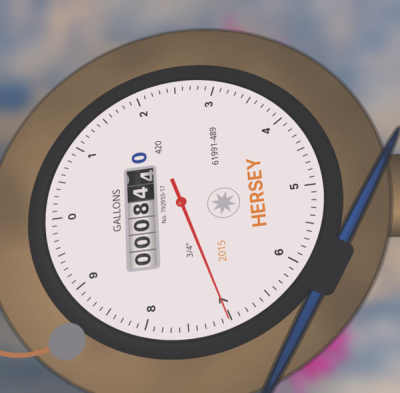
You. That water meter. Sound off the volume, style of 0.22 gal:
8437.0 gal
